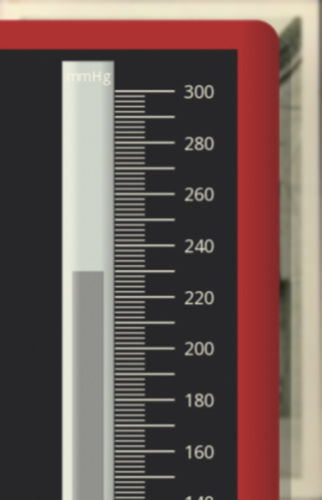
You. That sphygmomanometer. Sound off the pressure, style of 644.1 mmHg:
230 mmHg
